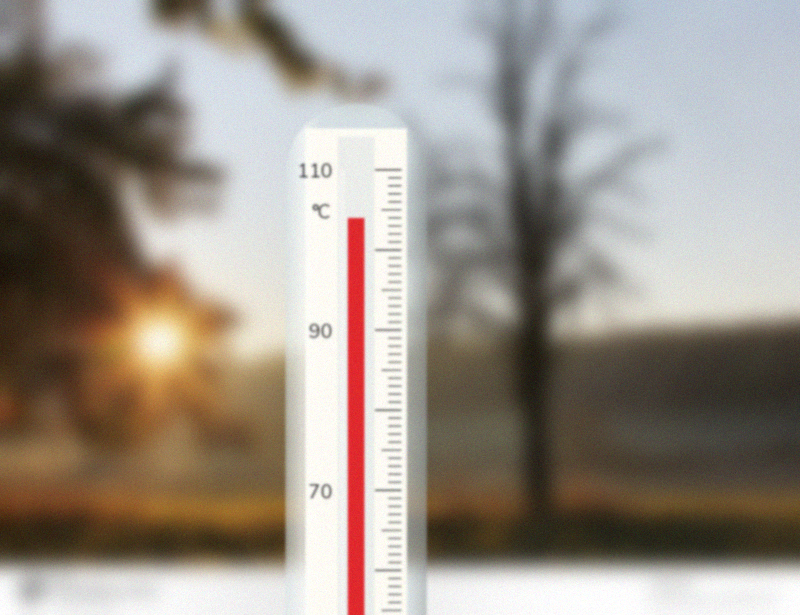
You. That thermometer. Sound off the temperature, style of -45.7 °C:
104 °C
